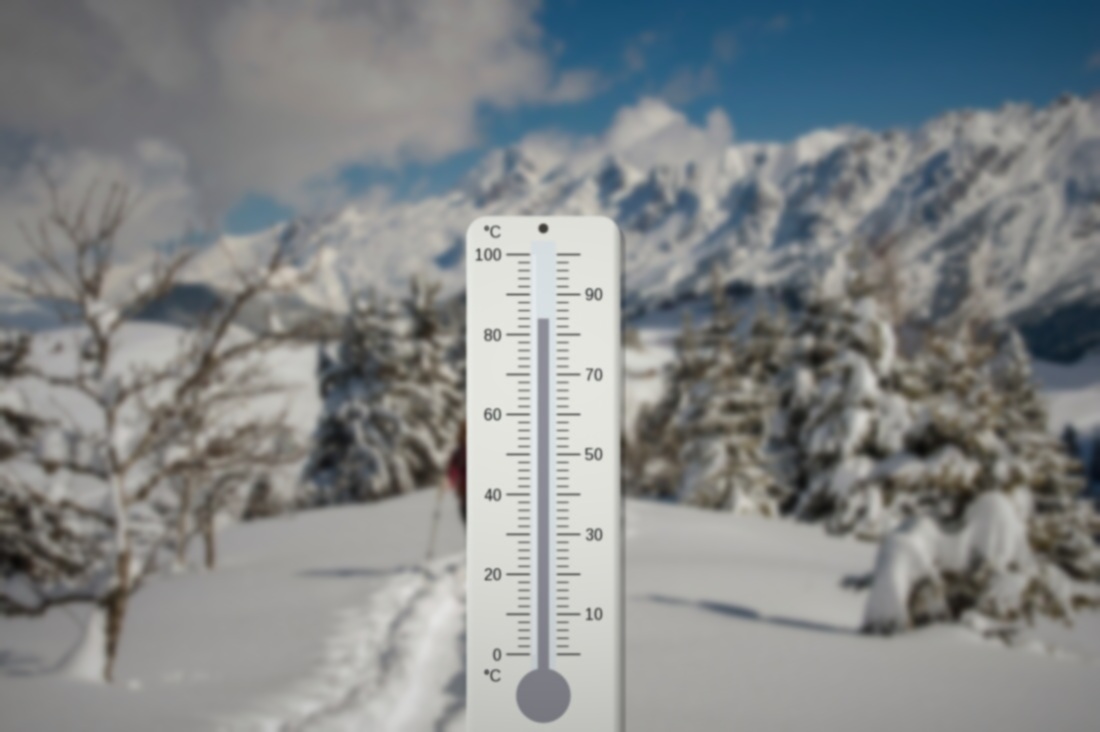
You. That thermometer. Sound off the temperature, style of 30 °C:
84 °C
